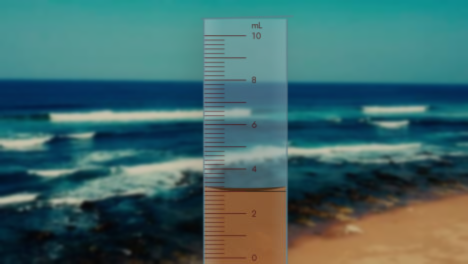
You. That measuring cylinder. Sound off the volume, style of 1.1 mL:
3 mL
